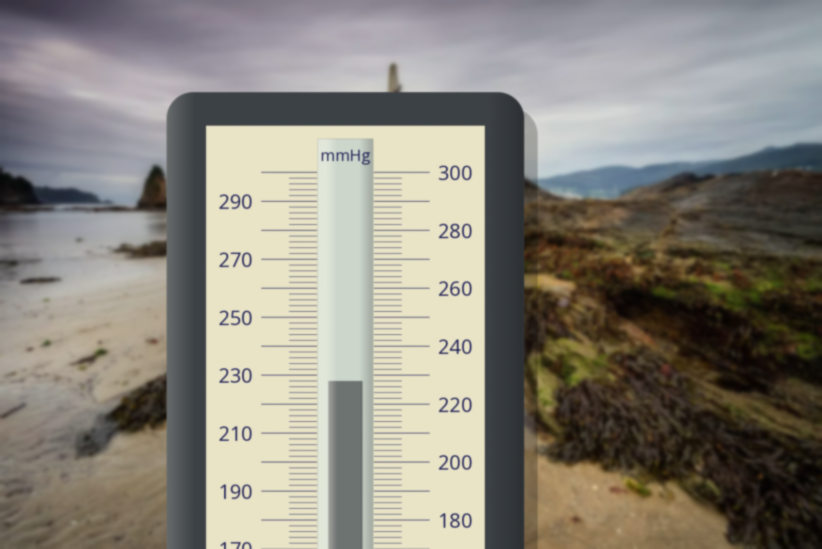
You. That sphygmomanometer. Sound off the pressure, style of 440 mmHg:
228 mmHg
